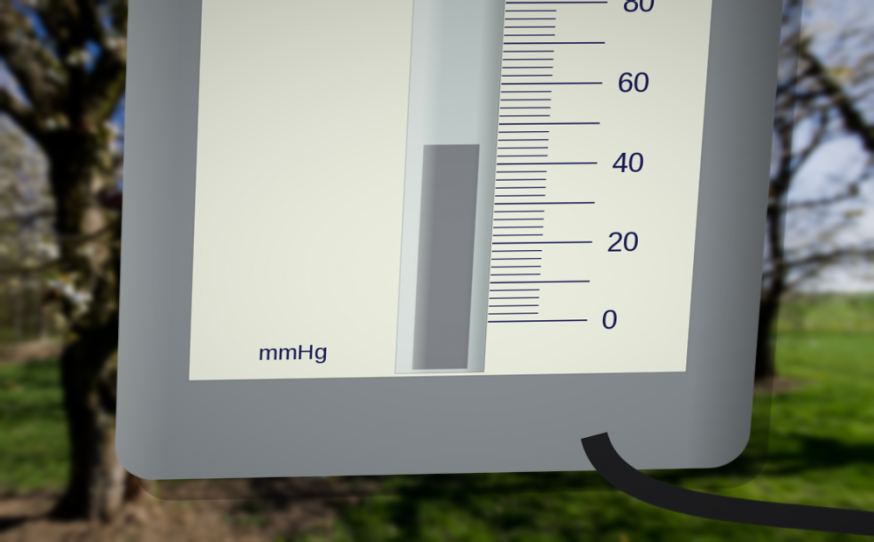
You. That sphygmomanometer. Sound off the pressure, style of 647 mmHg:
45 mmHg
